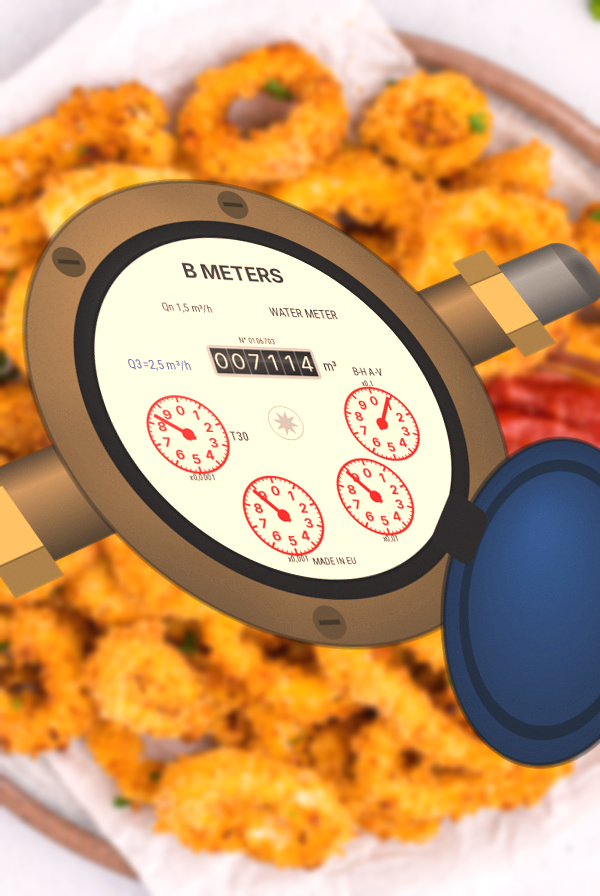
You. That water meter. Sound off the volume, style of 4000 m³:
7114.0888 m³
